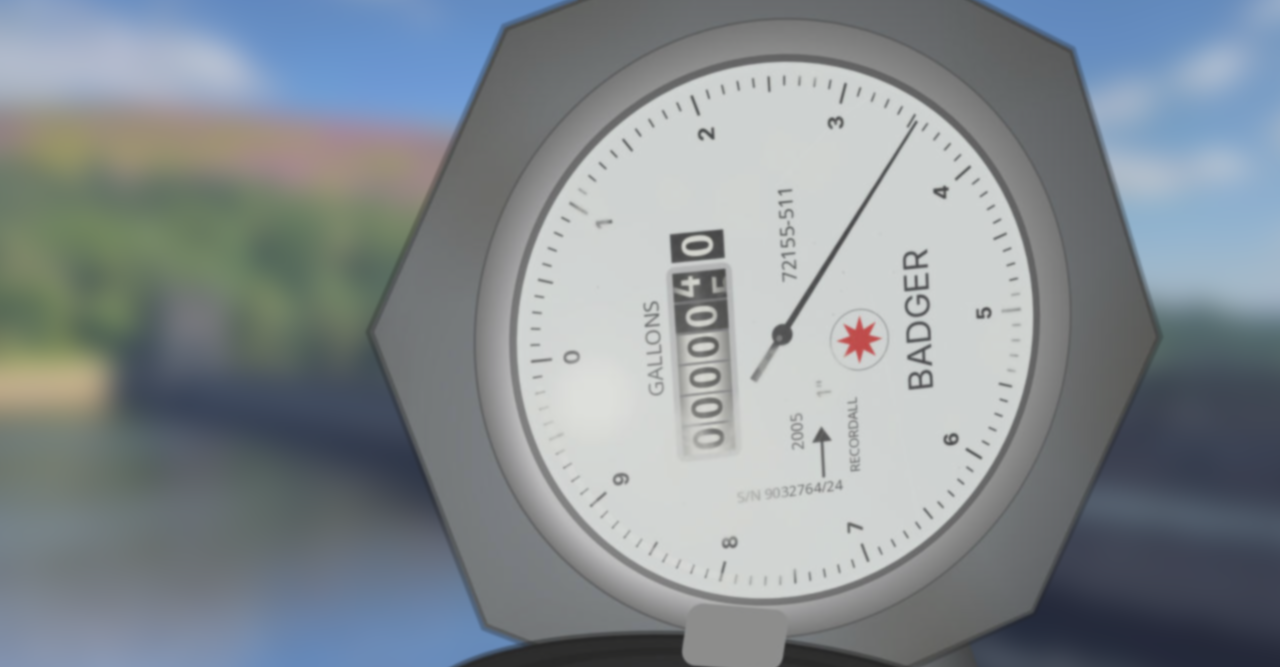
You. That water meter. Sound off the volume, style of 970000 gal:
43.5 gal
